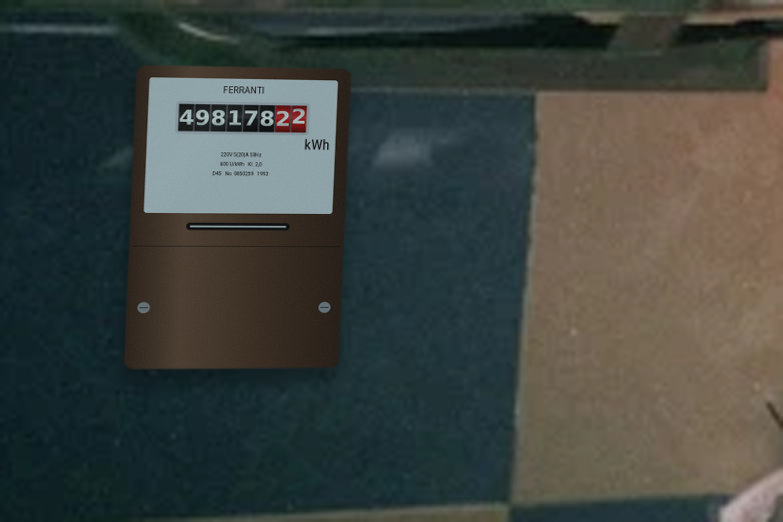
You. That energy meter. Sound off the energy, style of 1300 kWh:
498178.22 kWh
